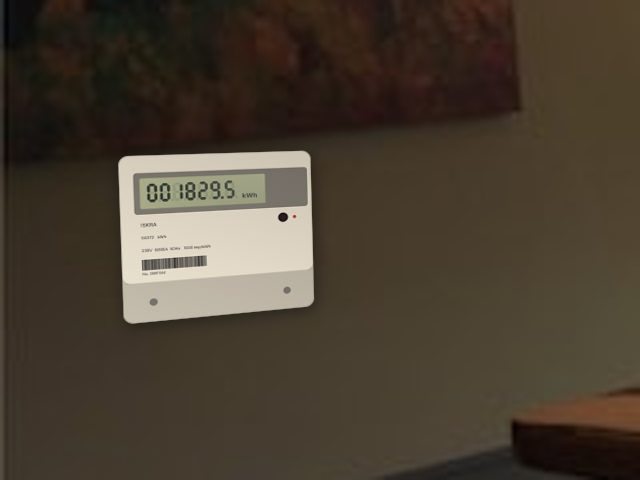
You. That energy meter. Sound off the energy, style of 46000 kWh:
1829.5 kWh
